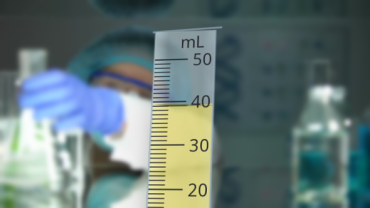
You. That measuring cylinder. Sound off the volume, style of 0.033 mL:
39 mL
